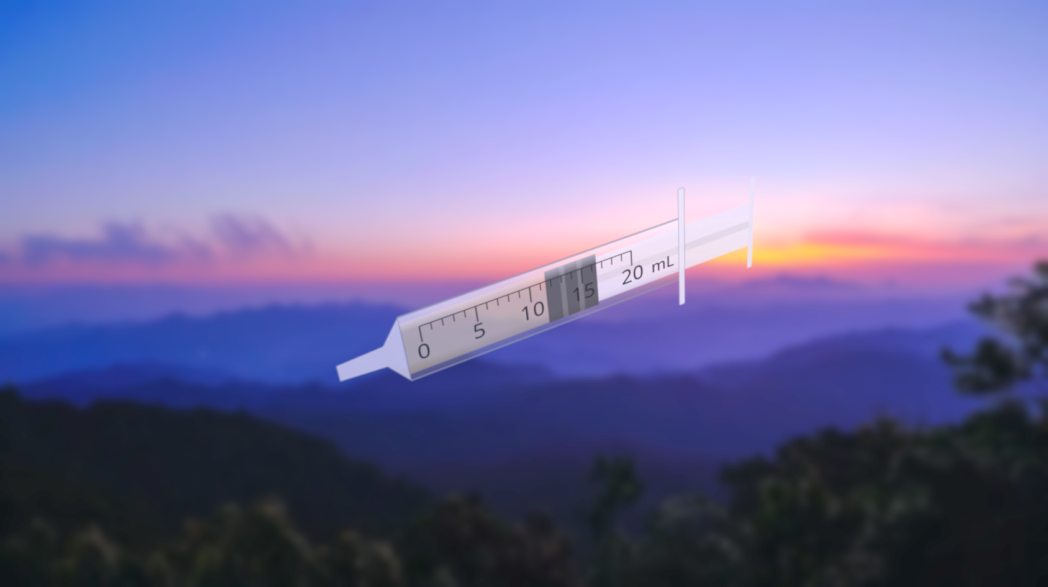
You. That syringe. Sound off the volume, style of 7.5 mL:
11.5 mL
